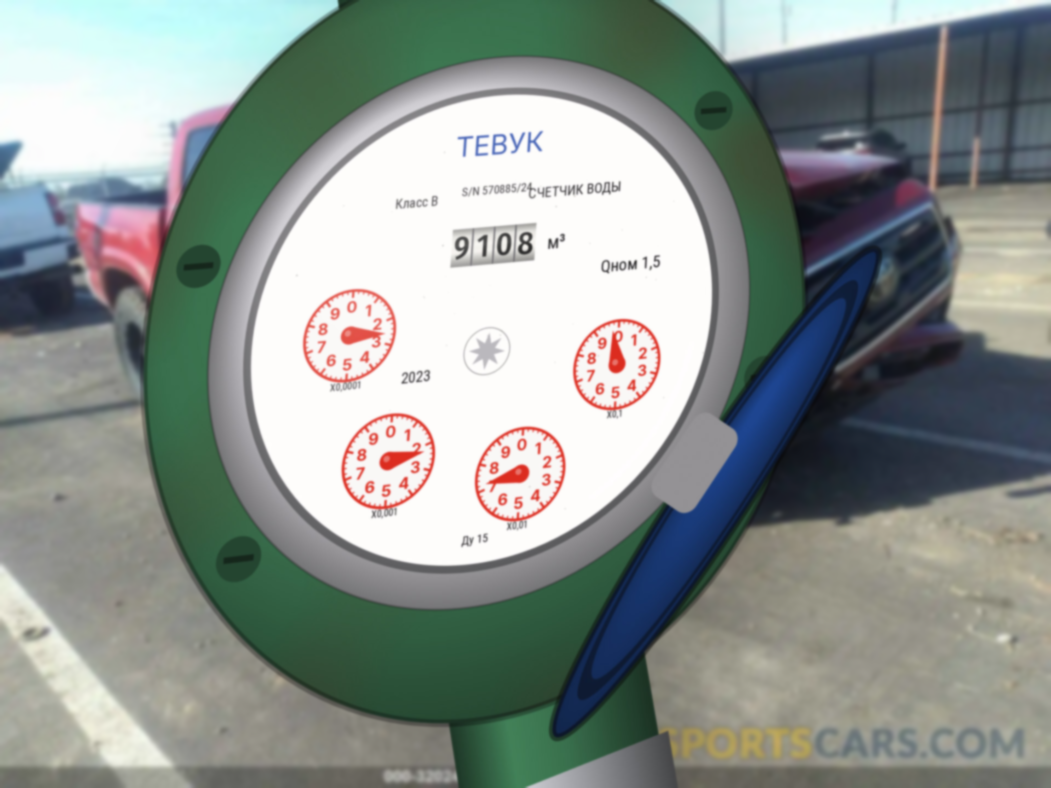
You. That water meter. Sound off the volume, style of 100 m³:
9107.9722 m³
